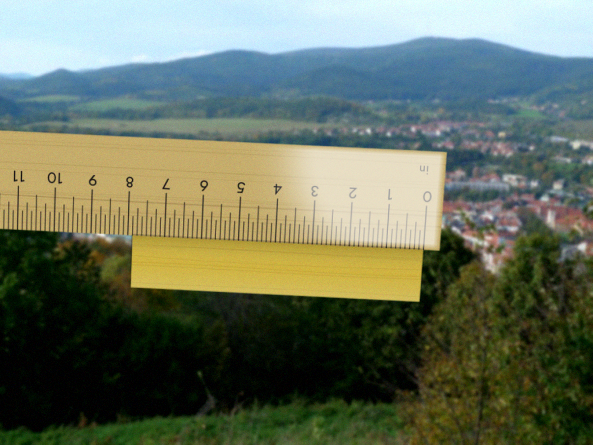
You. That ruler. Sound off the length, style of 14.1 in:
7.875 in
